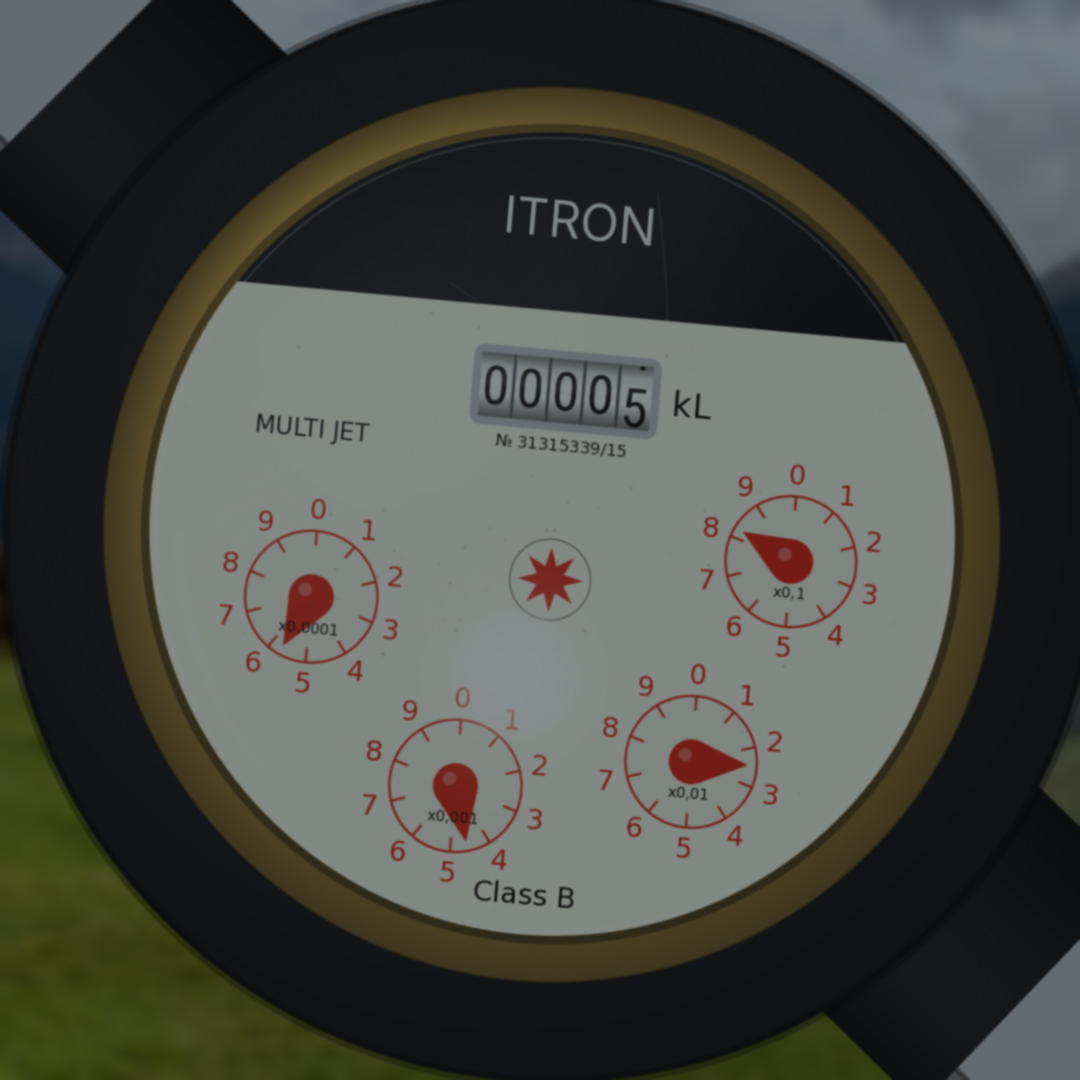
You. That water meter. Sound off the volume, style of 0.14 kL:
4.8245 kL
